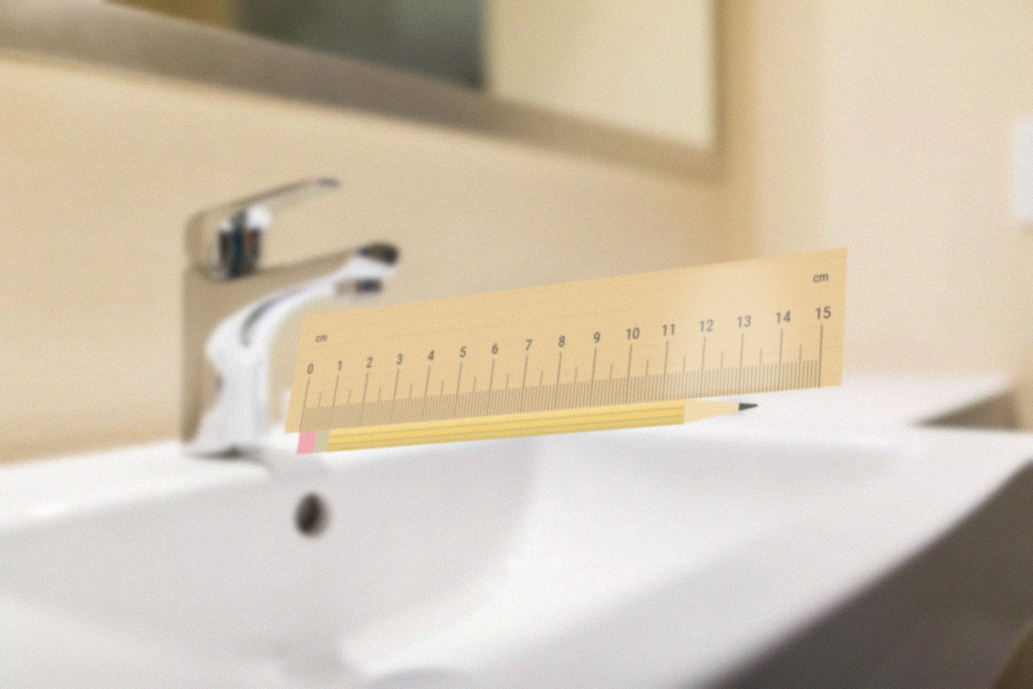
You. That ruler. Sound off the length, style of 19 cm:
13.5 cm
